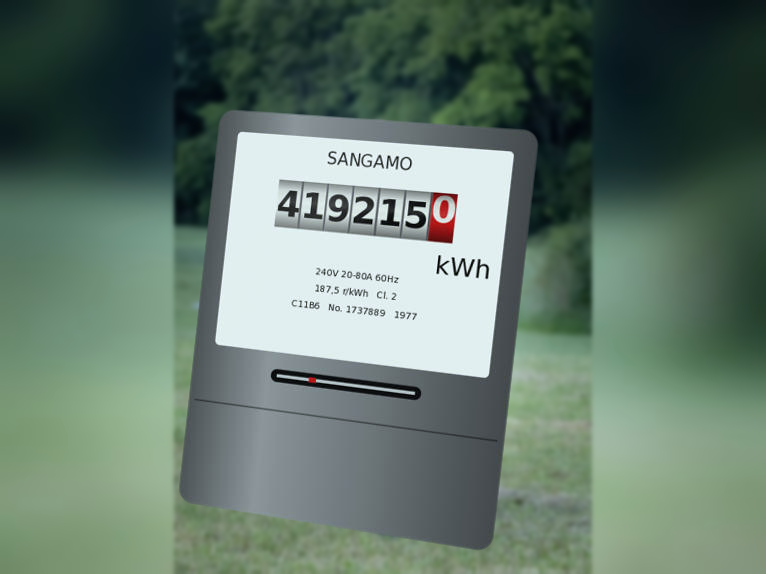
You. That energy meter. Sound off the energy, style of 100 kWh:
419215.0 kWh
